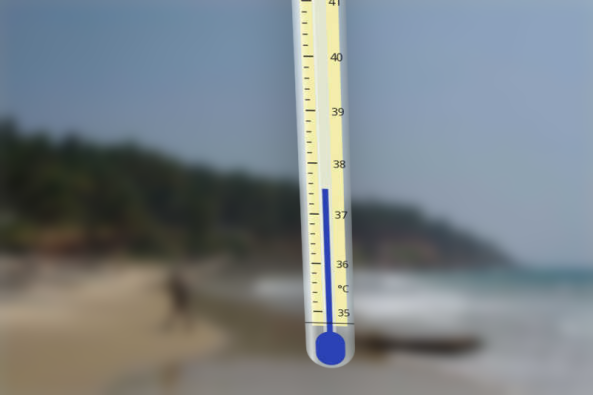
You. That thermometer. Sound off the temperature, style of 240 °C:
37.5 °C
